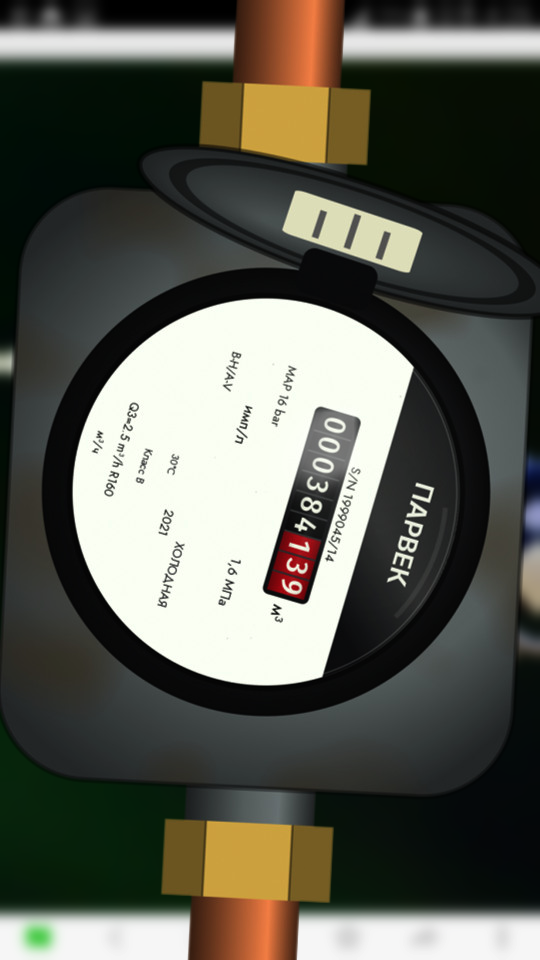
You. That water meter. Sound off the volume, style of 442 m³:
384.139 m³
